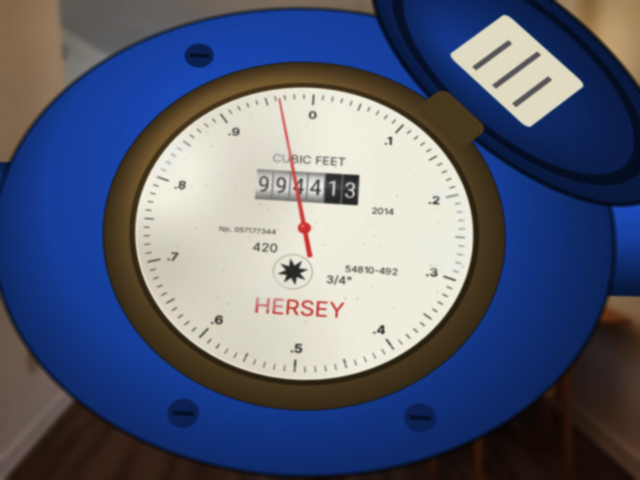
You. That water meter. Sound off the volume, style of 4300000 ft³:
994412.96 ft³
